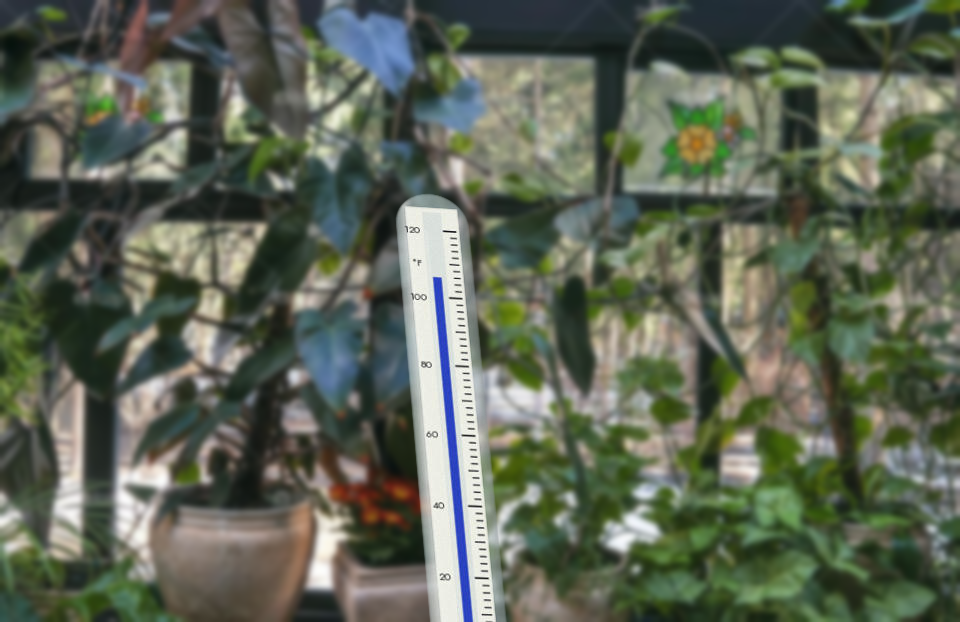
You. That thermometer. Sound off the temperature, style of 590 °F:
106 °F
